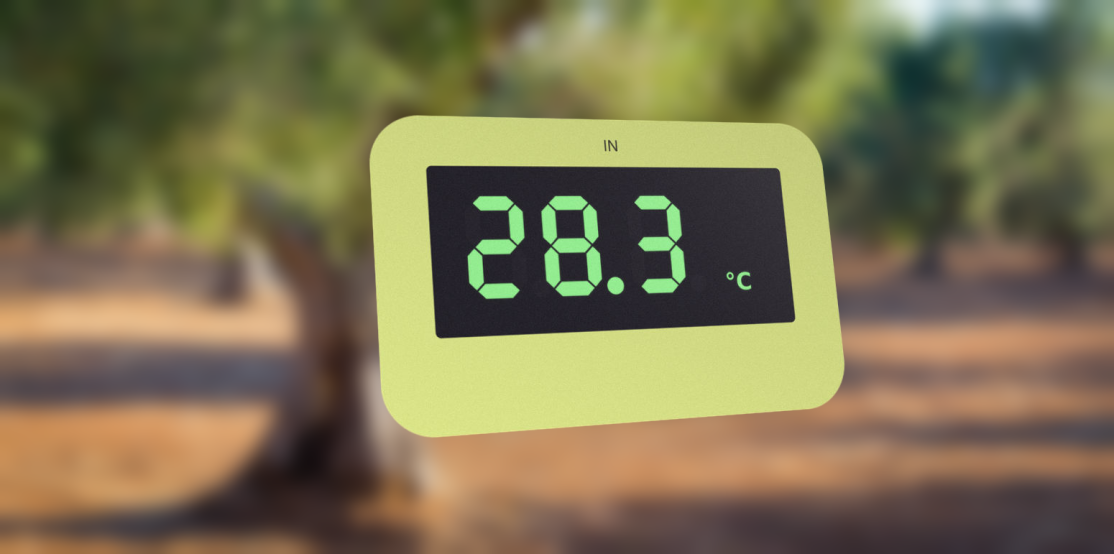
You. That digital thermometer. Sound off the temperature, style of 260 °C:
28.3 °C
